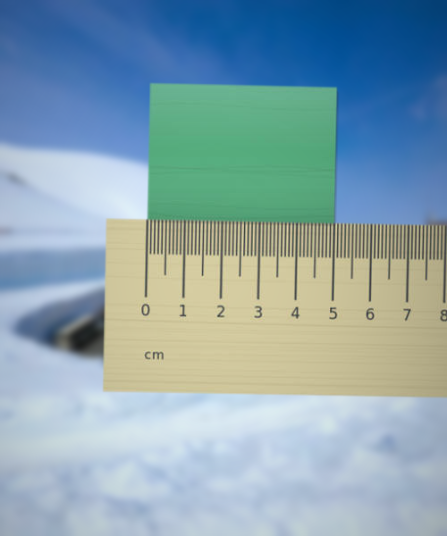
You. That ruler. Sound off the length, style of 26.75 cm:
5 cm
